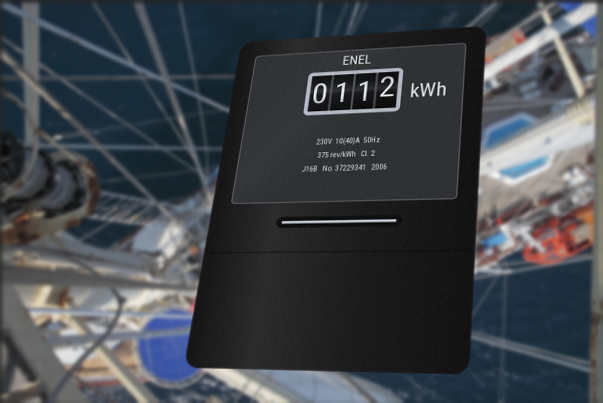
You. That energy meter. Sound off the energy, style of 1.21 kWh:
112 kWh
